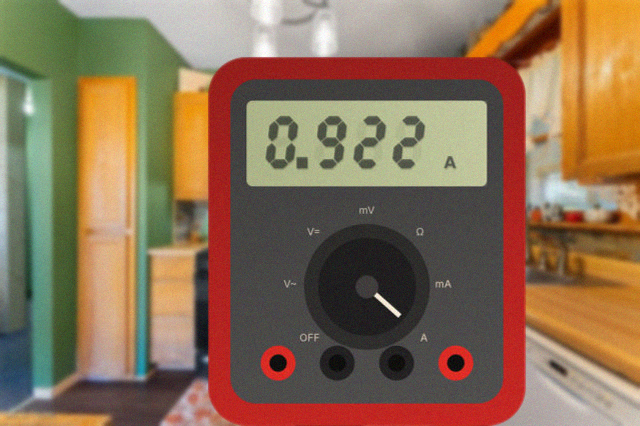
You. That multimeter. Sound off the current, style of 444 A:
0.922 A
